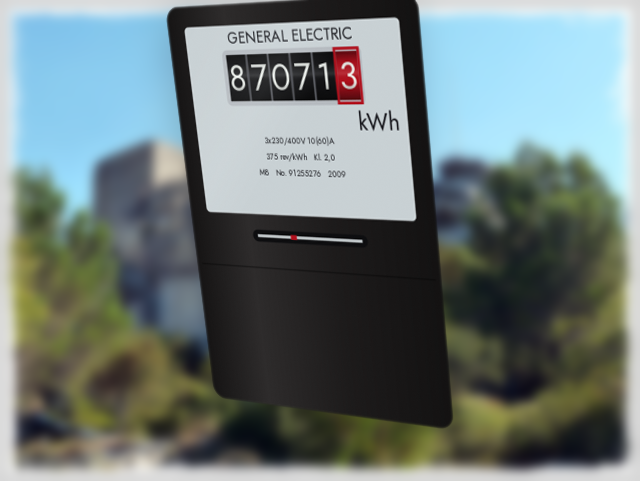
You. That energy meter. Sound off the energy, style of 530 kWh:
87071.3 kWh
